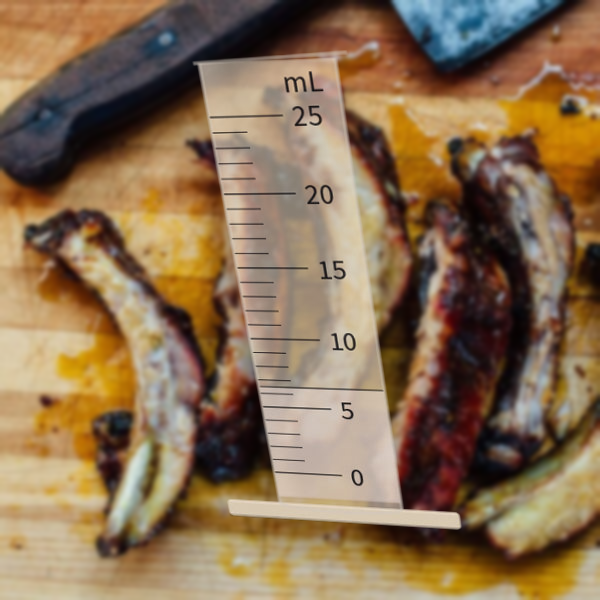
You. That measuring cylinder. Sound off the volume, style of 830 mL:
6.5 mL
